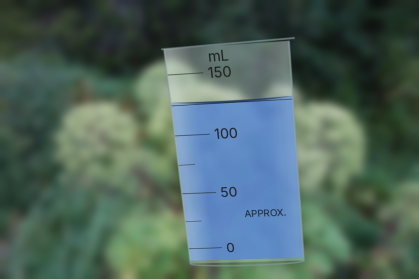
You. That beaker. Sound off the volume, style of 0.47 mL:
125 mL
